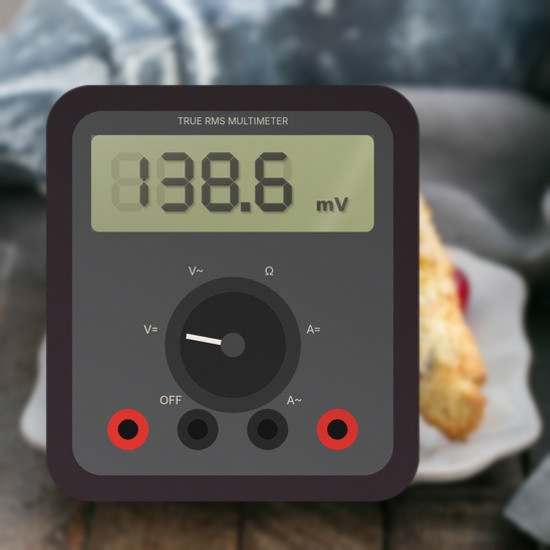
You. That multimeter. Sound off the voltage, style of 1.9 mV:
138.6 mV
